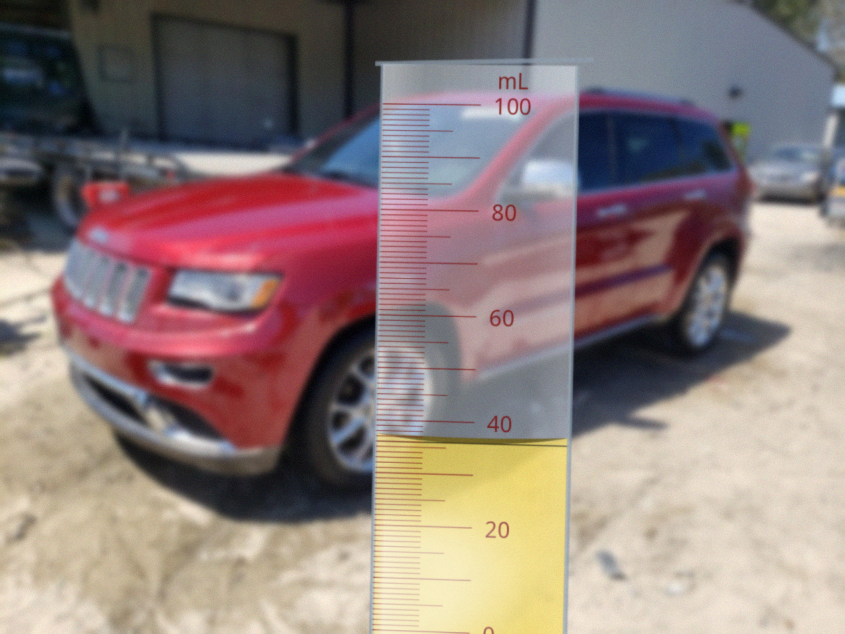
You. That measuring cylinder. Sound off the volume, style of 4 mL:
36 mL
